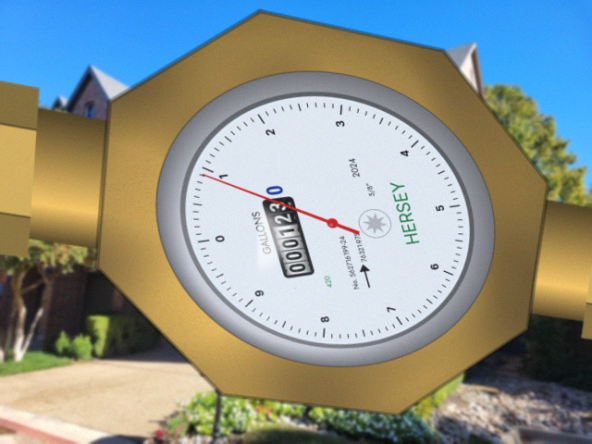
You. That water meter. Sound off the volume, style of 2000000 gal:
1230.9 gal
